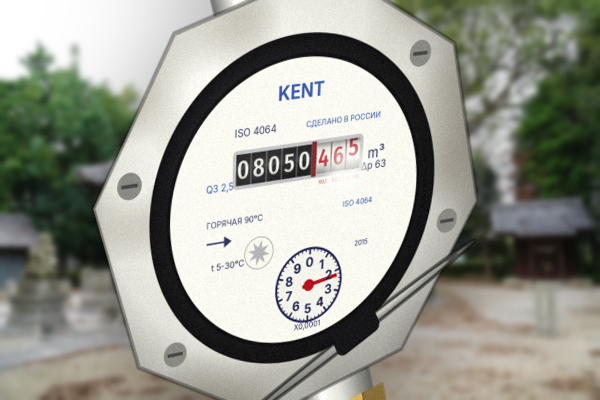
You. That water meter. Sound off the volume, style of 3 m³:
8050.4652 m³
